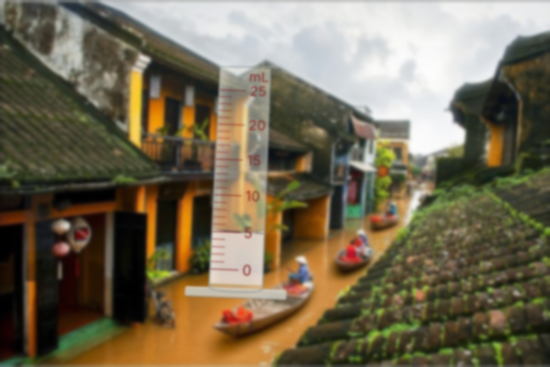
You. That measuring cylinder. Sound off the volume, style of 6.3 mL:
5 mL
